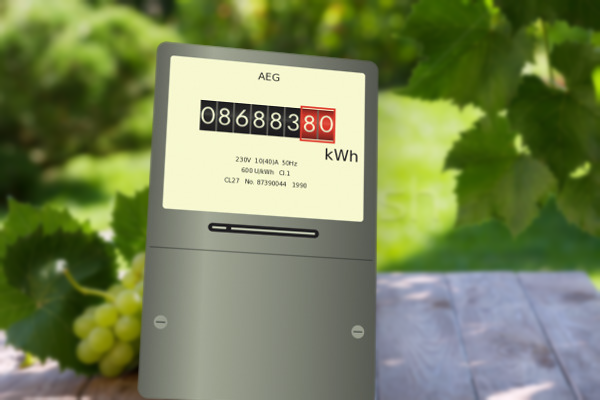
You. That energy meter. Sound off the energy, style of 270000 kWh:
86883.80 kWh
